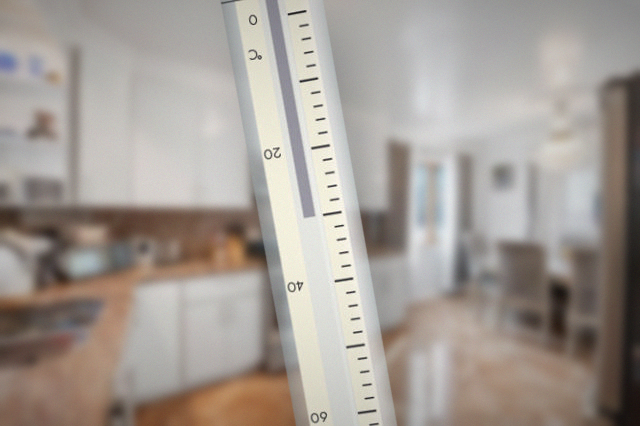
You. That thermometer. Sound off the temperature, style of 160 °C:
30 °C
